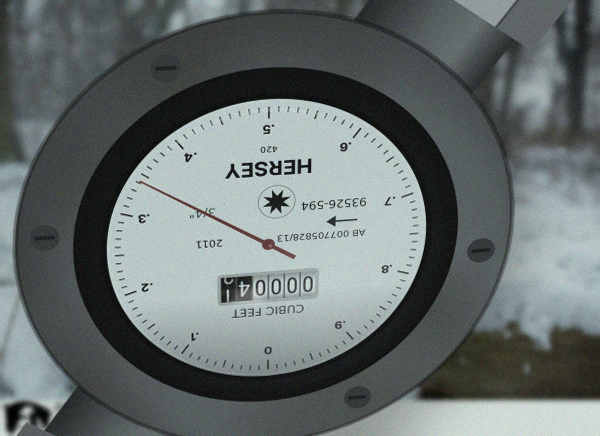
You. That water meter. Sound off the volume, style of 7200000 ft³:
41.34 ft³
